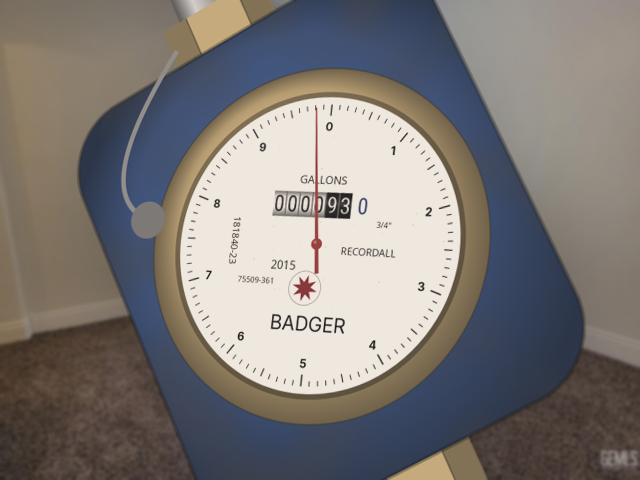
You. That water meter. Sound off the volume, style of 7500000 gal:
929.8 gal
